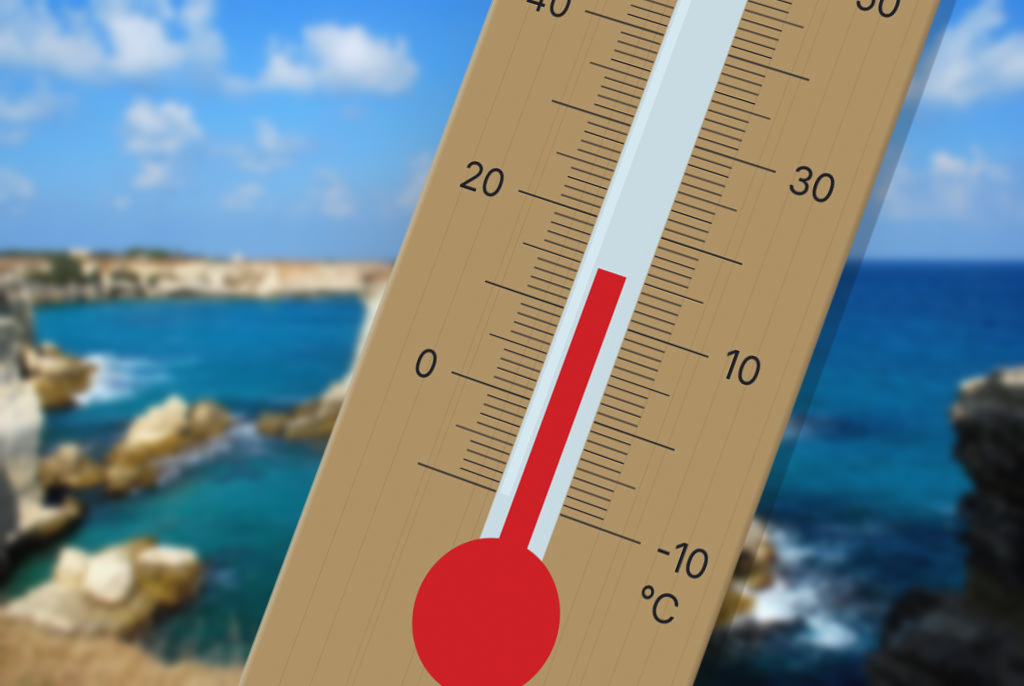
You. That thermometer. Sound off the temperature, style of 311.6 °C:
15 °C
